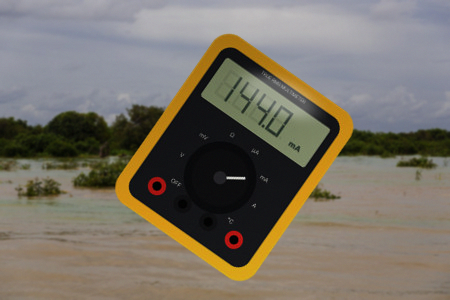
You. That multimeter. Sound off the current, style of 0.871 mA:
144.0 mA
